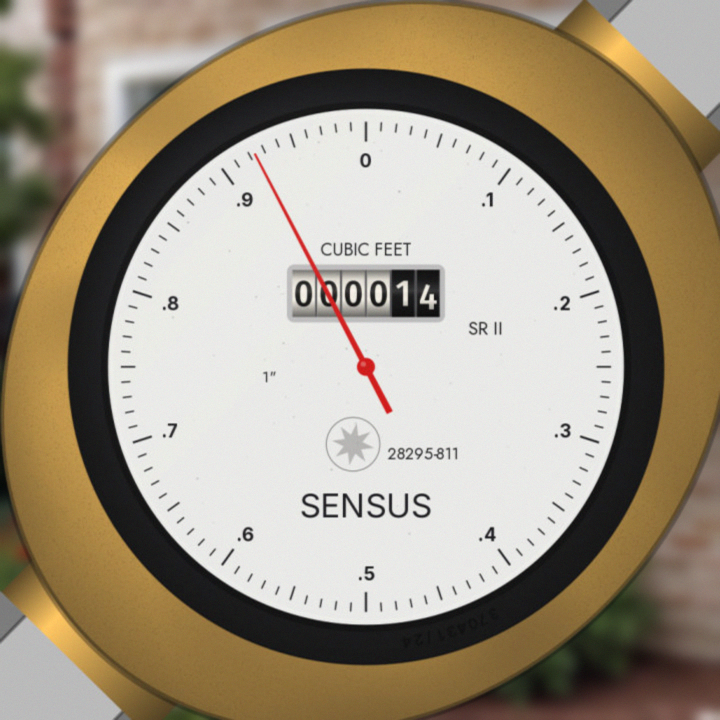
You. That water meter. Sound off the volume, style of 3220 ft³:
13.92 ft³
